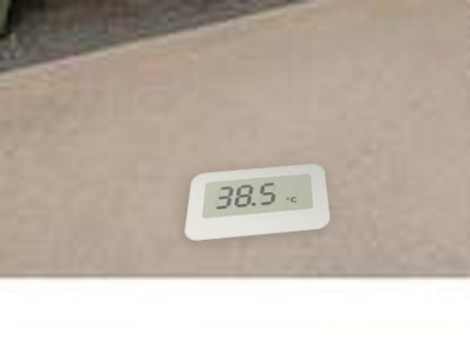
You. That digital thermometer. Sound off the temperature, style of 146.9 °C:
38.5 °C
